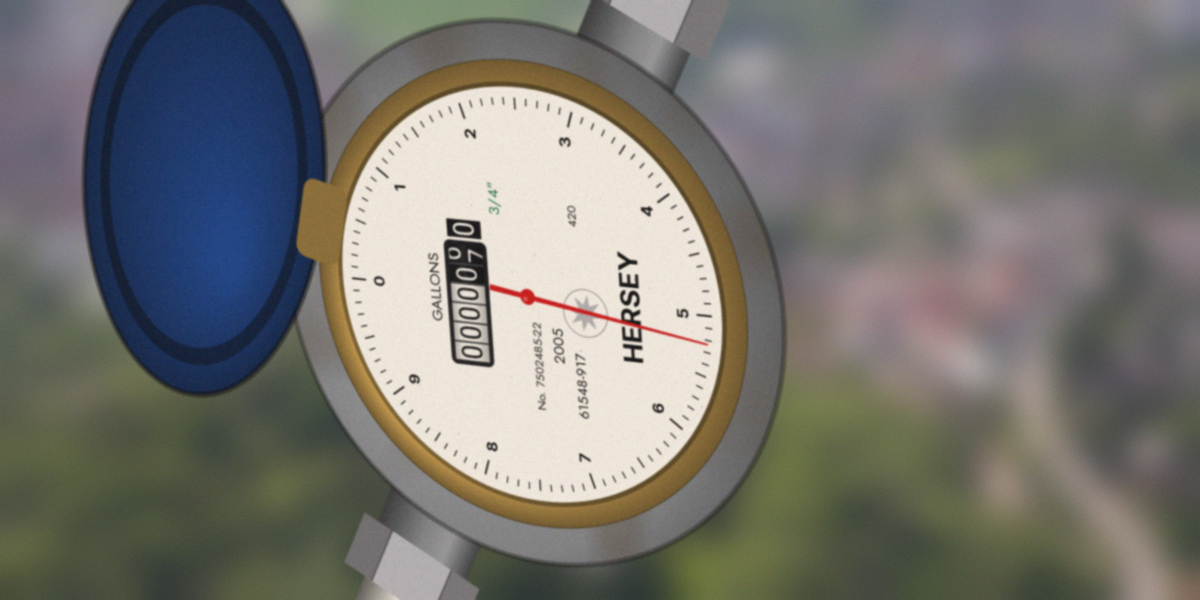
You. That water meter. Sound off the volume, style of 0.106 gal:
65.2 gal
